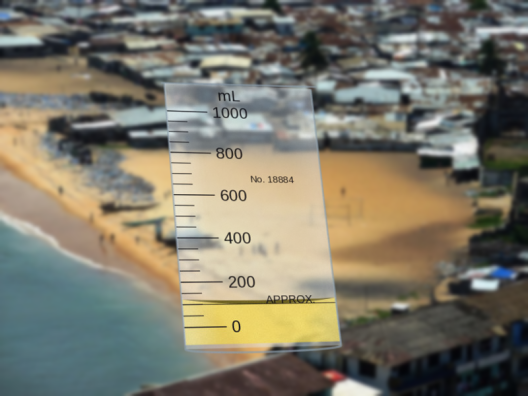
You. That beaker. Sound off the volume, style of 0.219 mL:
100 mL
